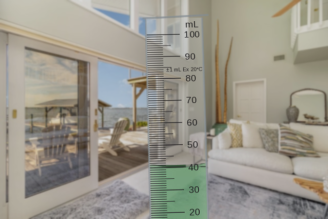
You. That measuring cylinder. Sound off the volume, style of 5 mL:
40 mL
